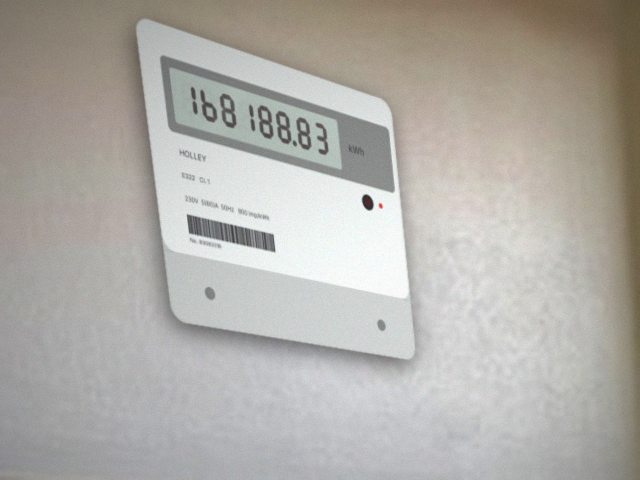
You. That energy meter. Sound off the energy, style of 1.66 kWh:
168188.83 kWh
